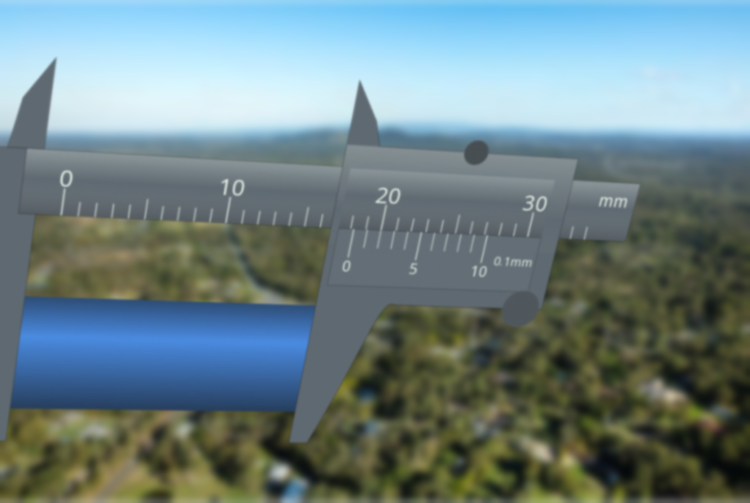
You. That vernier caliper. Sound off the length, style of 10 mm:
18.2 mm
